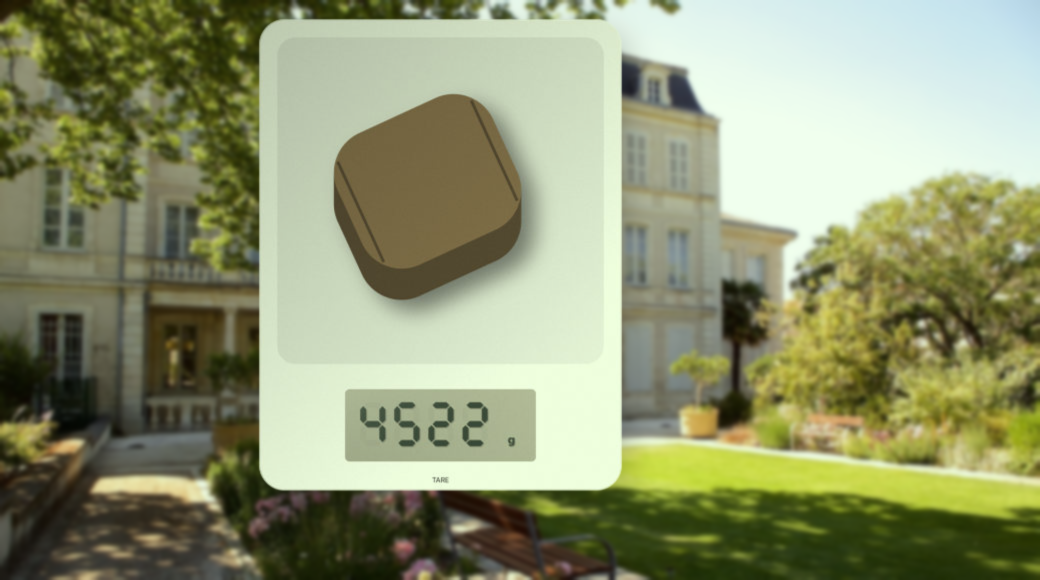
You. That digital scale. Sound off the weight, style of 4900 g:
4522 g
